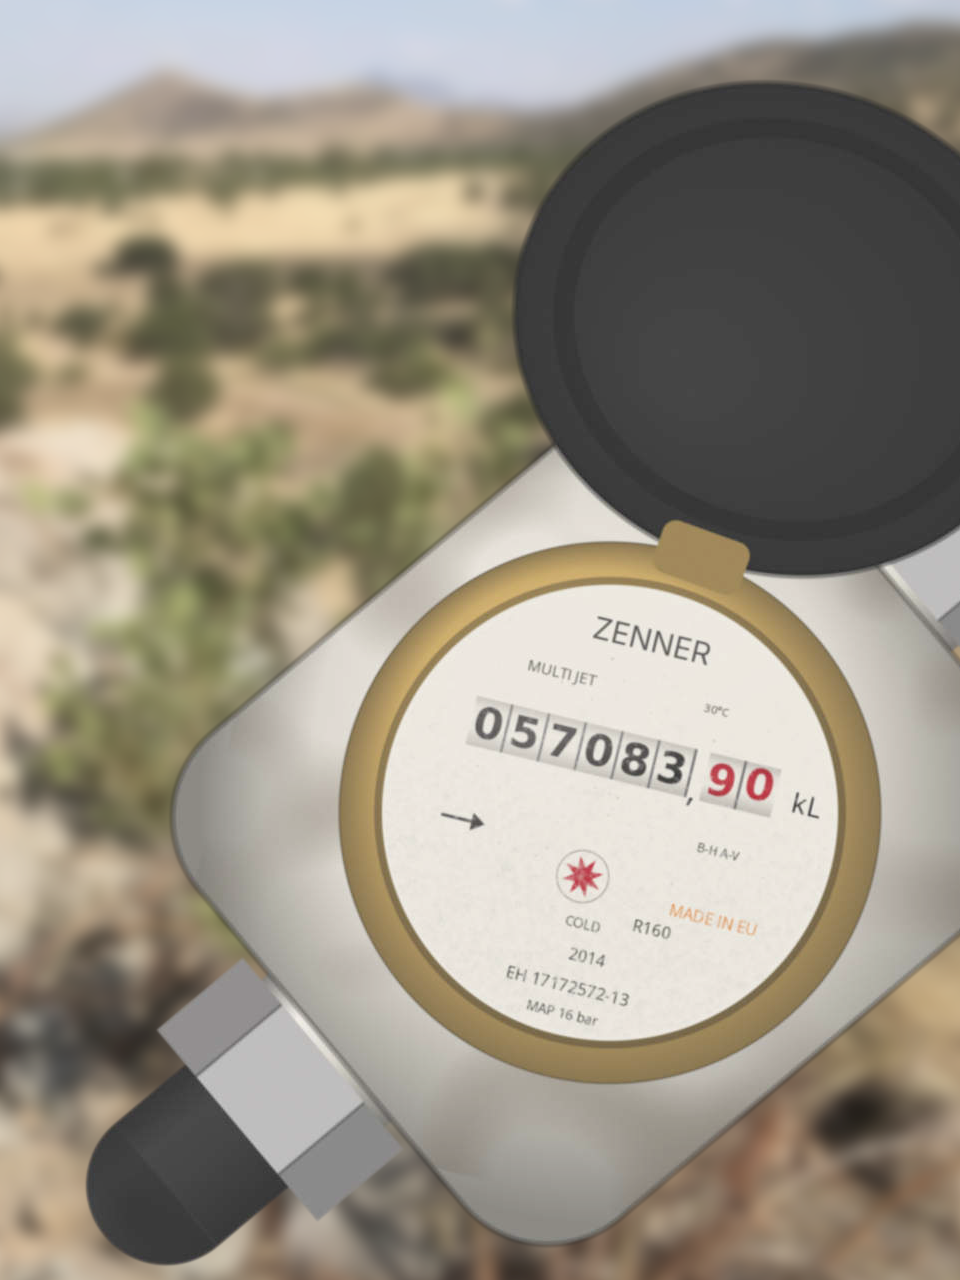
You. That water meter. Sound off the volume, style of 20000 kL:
57083.90 kL
